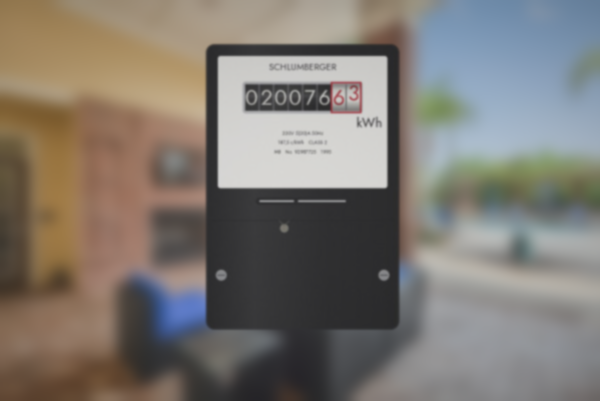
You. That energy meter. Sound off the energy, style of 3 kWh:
20076.63 kWh
